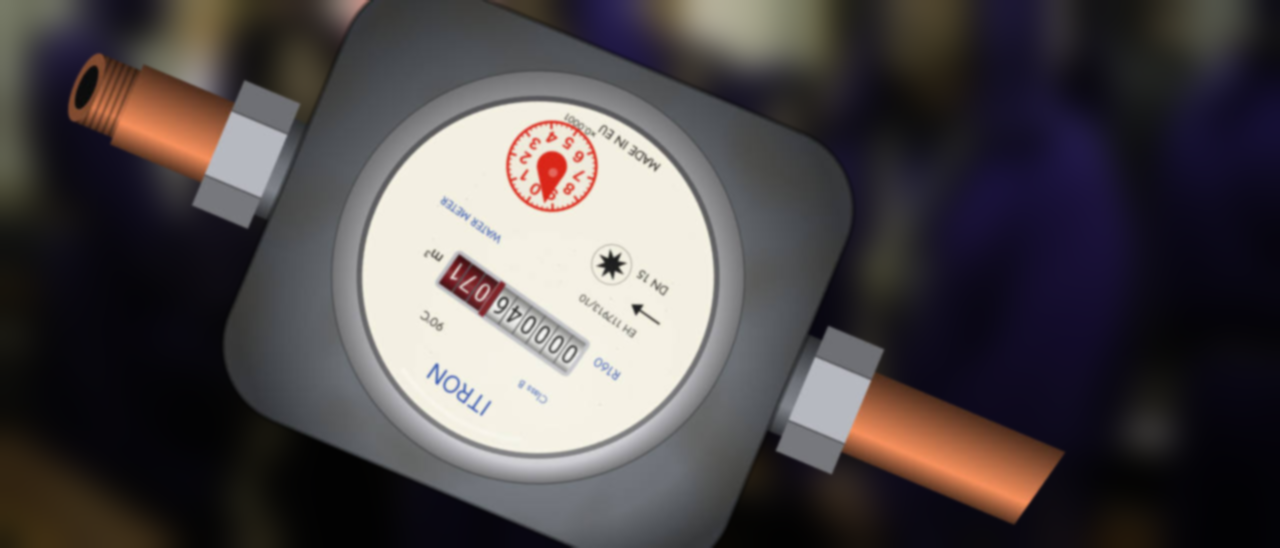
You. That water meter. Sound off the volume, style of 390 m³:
46.0709 m³
